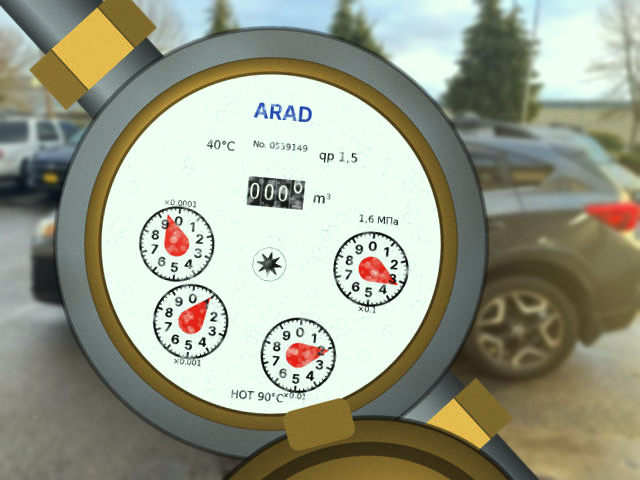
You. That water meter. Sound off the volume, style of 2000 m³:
6.3209 m³
